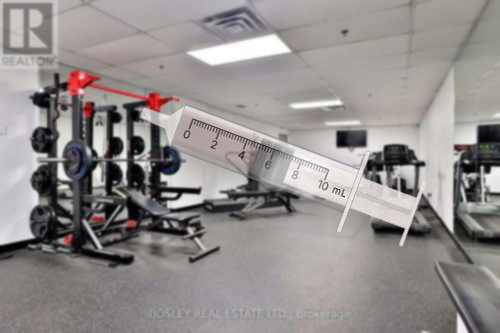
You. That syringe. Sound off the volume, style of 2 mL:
5 mL
